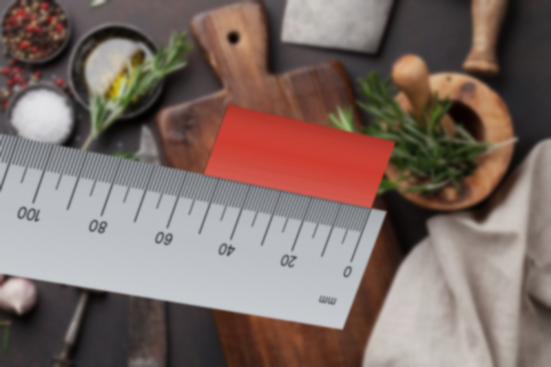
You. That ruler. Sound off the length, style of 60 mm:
55 mm
